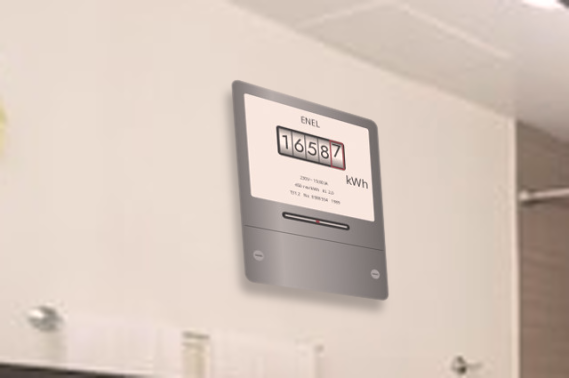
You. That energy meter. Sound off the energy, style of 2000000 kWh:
1658.7 kWh
